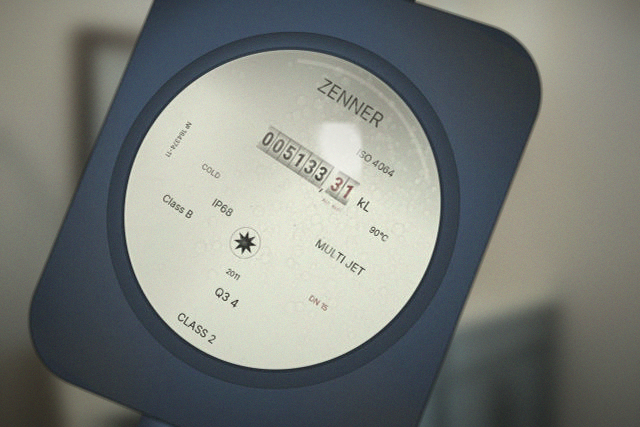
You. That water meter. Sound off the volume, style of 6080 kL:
5133.31 kL
